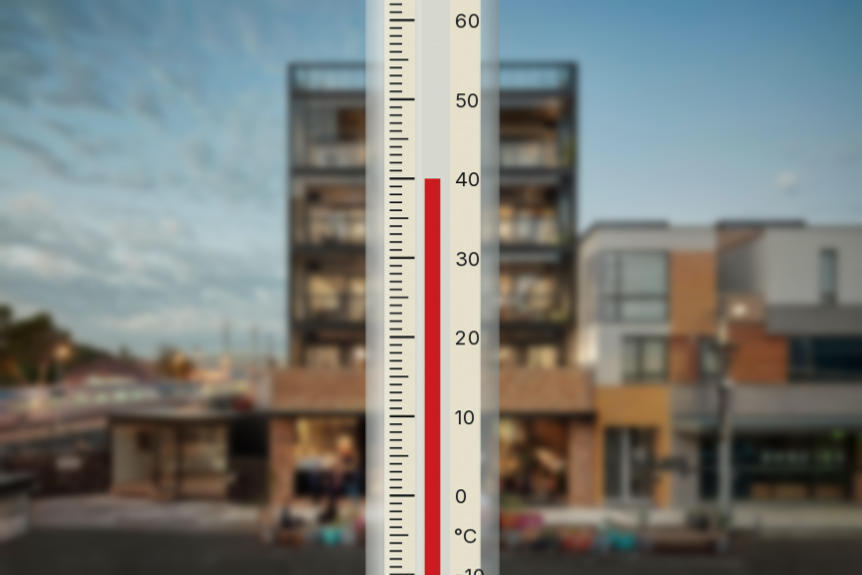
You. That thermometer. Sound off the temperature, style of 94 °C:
40 °C
